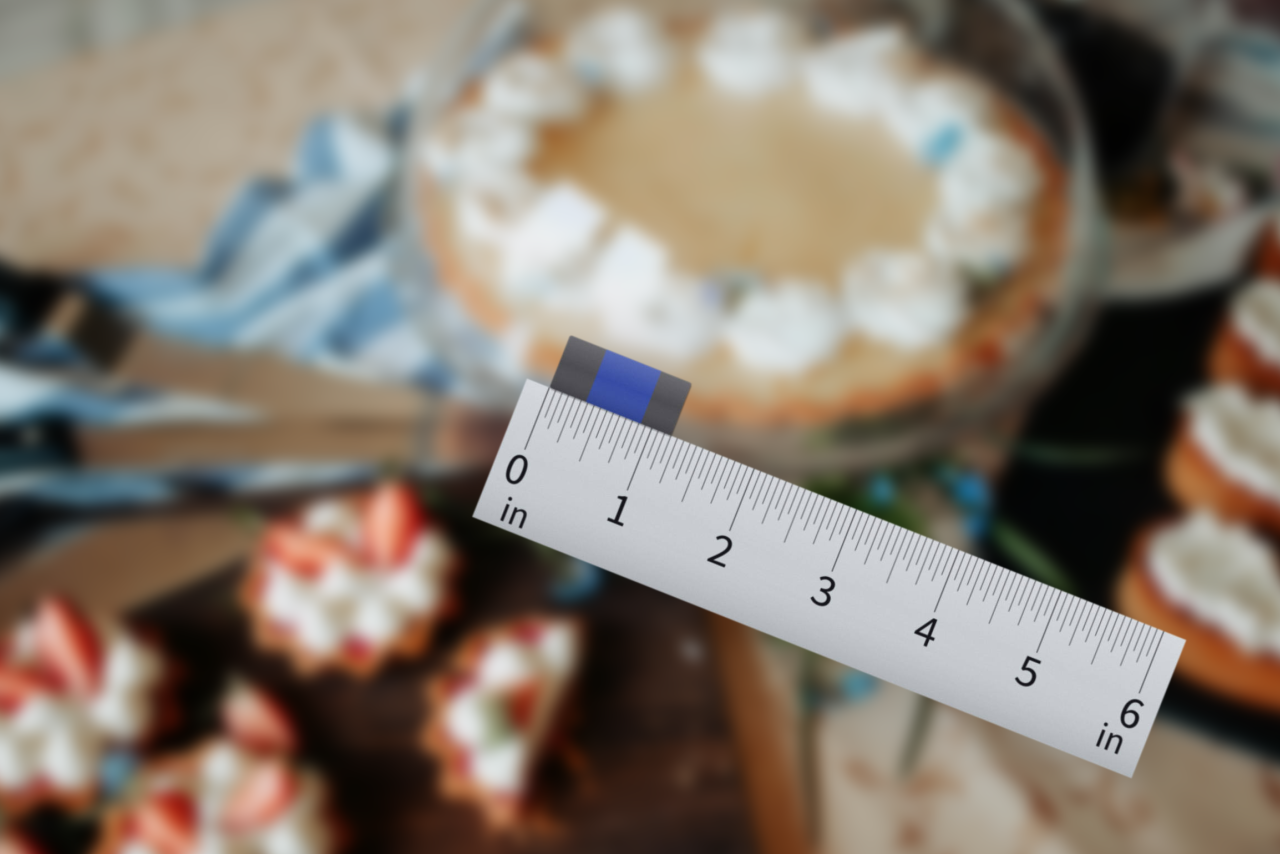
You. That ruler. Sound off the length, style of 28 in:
1.1875 in
